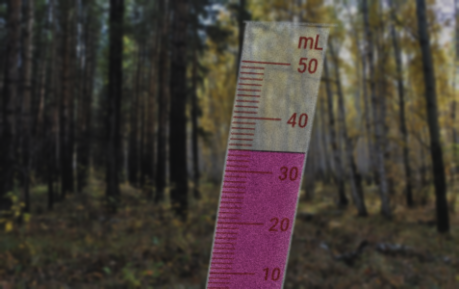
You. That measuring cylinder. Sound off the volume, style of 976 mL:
34 mL
